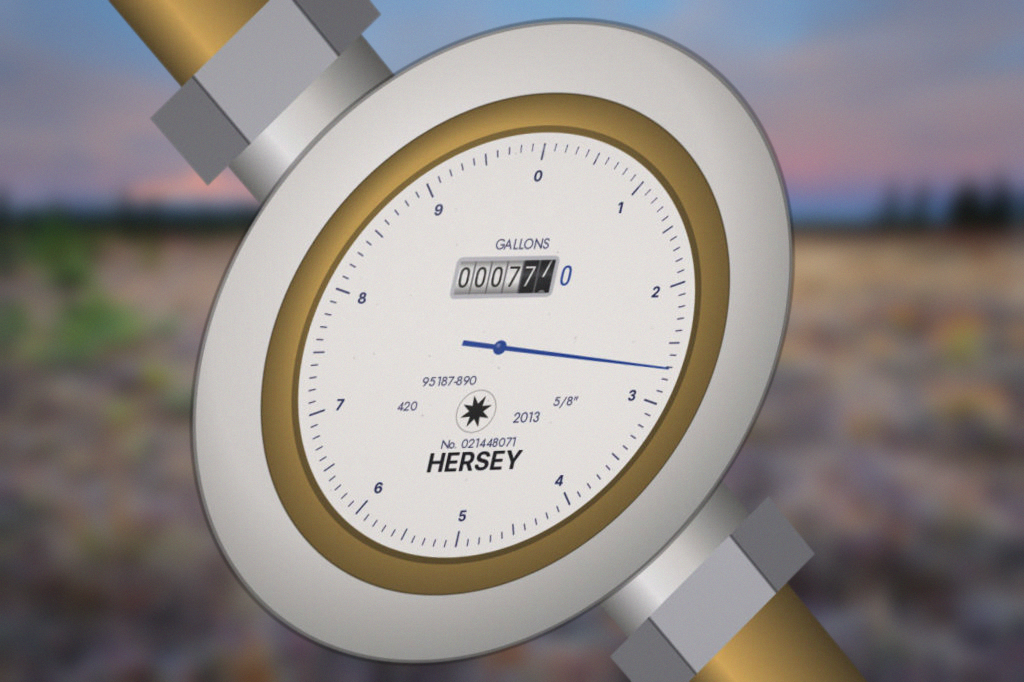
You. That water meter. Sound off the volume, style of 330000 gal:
7772.7 gal
